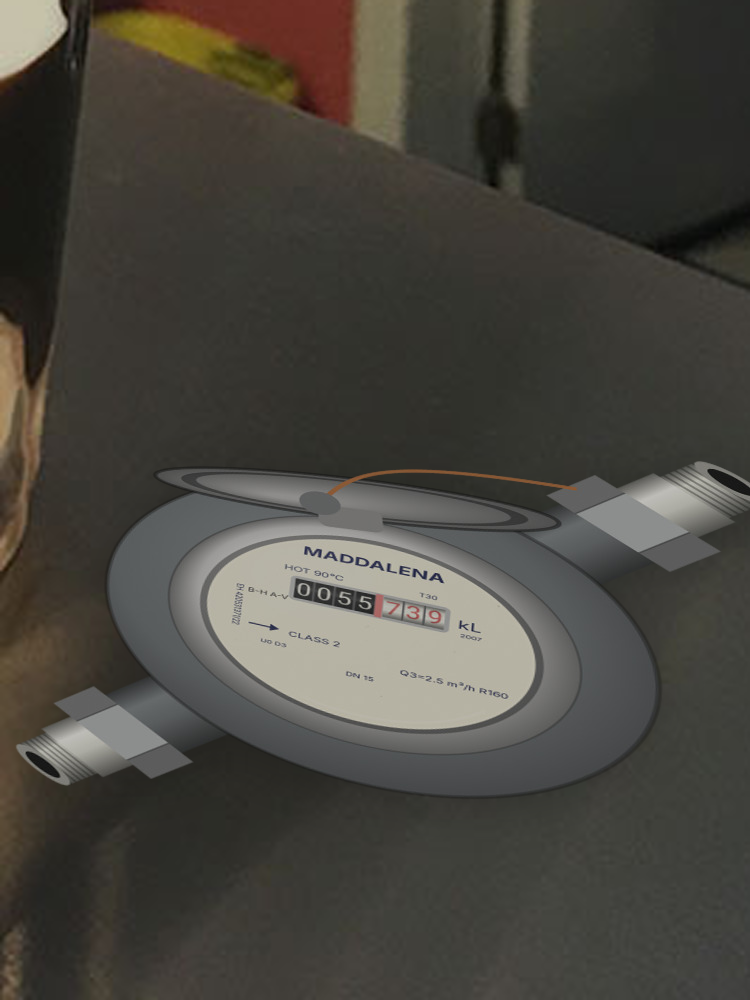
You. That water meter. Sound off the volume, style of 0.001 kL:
55.739 kL
